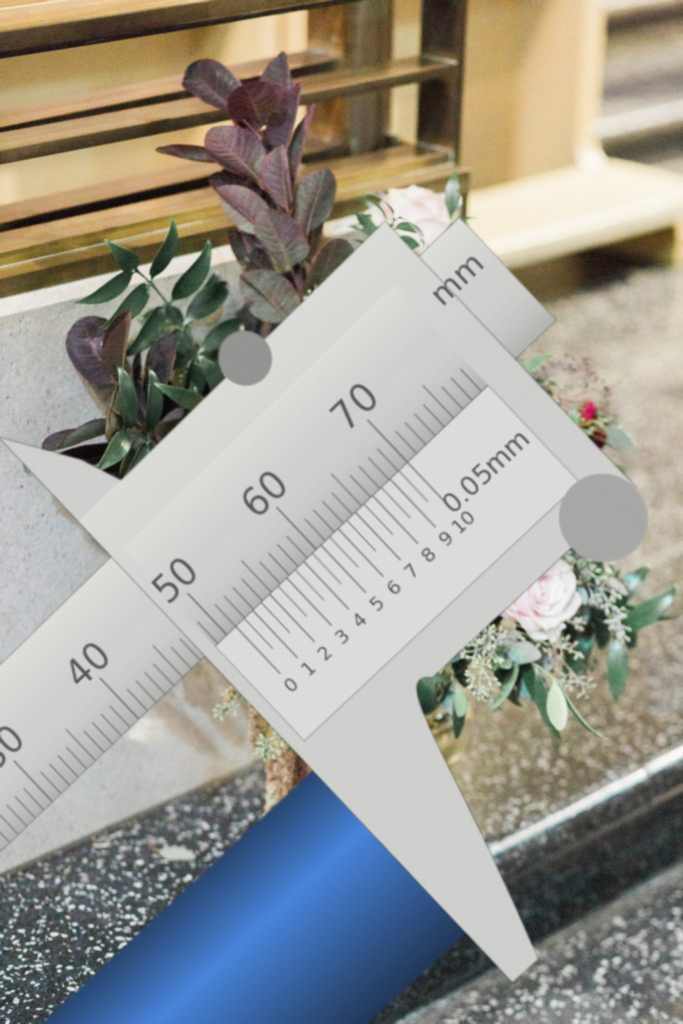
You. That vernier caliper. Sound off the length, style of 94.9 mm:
51.0 mm
